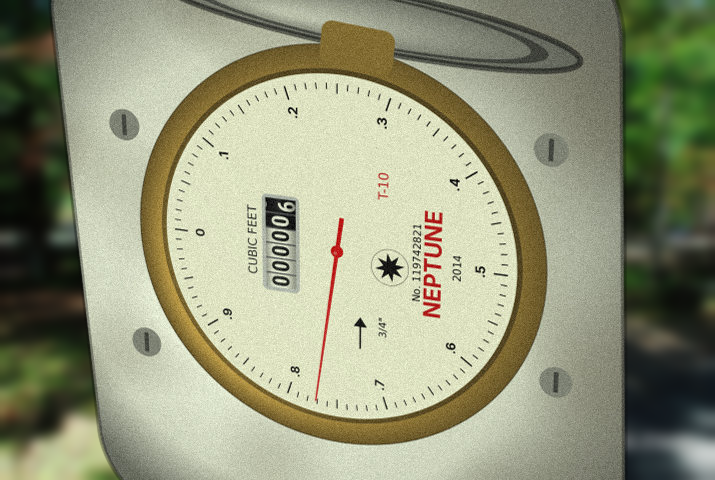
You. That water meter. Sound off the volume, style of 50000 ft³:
5.77 ft³
